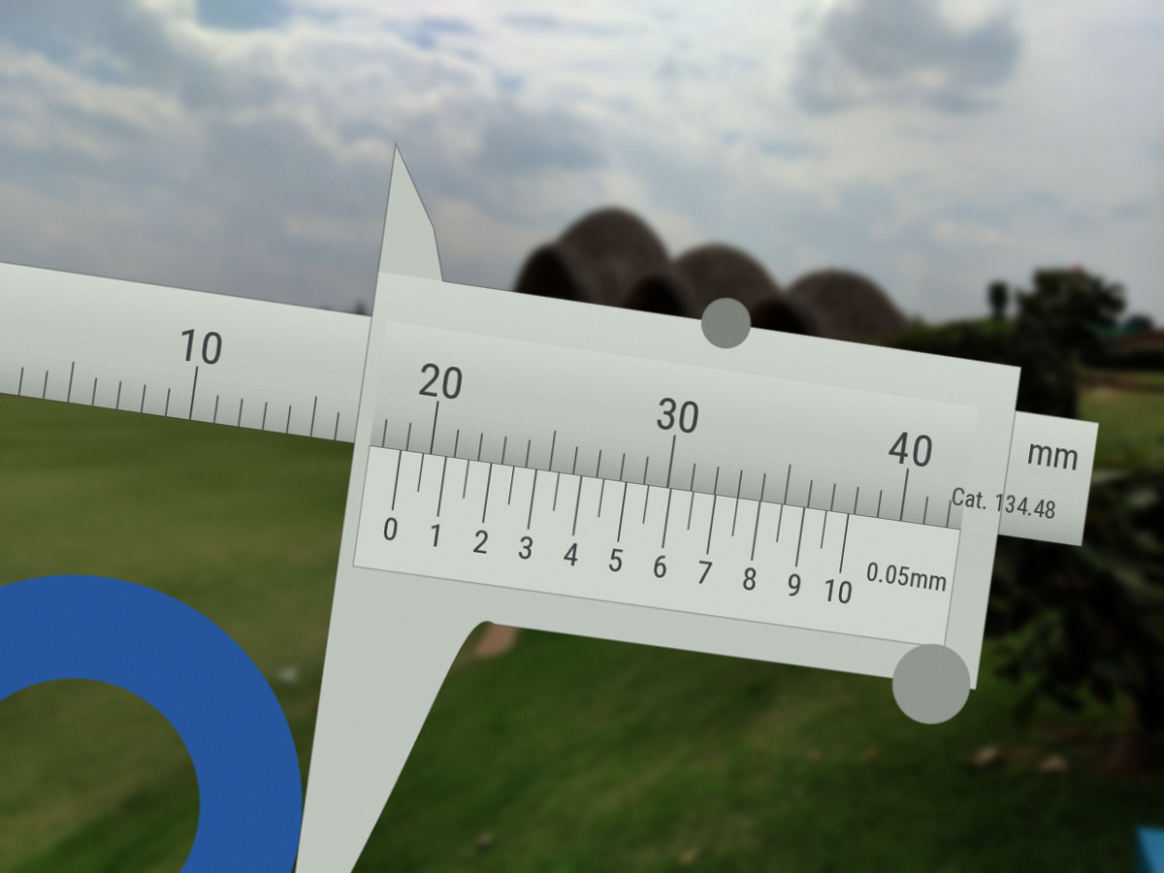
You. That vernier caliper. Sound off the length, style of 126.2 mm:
18.75 mm
